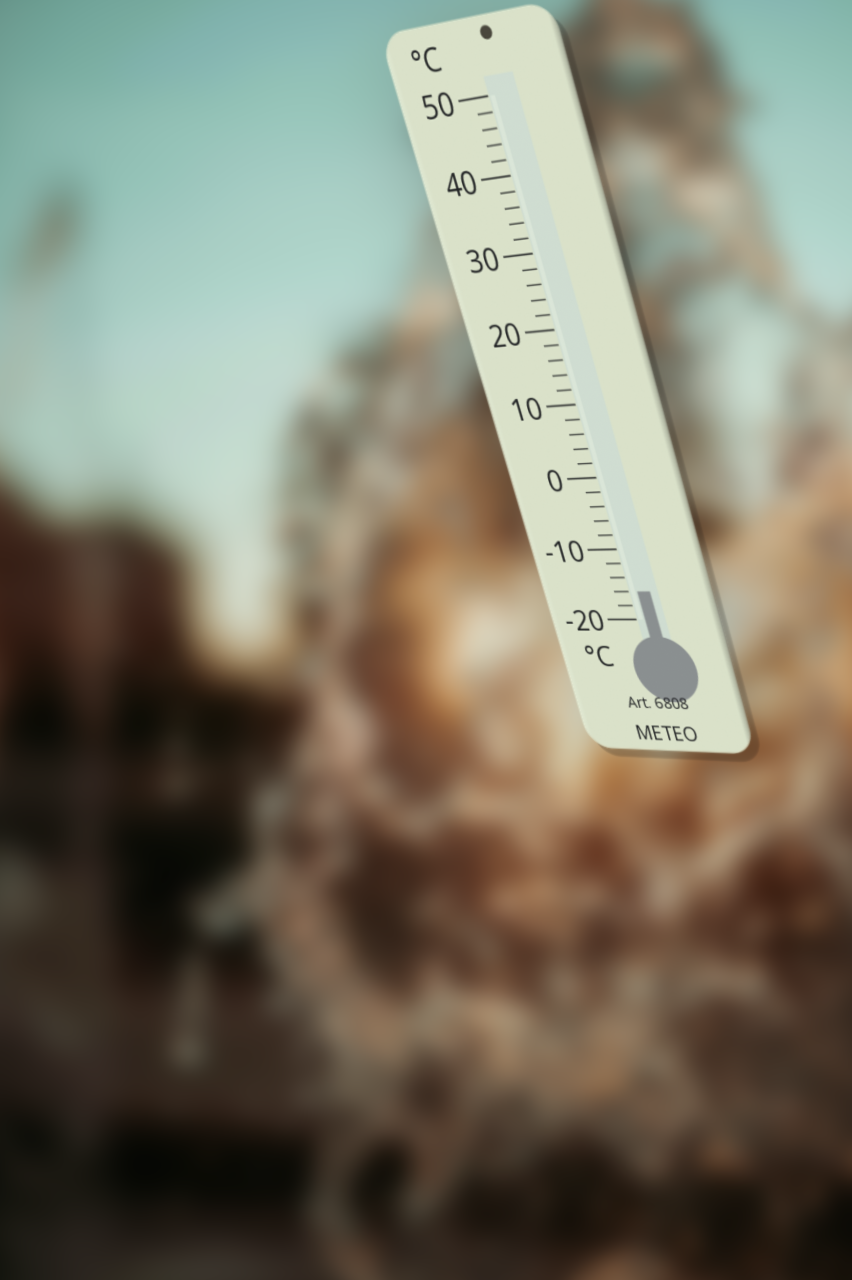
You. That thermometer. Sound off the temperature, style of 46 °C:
-16 °C
